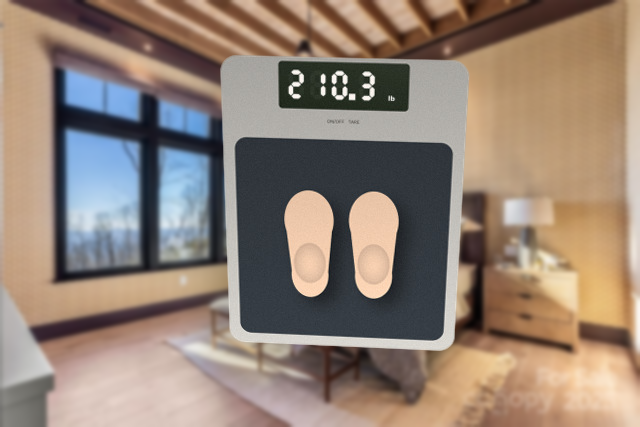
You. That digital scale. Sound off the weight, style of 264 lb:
210.3 lb
